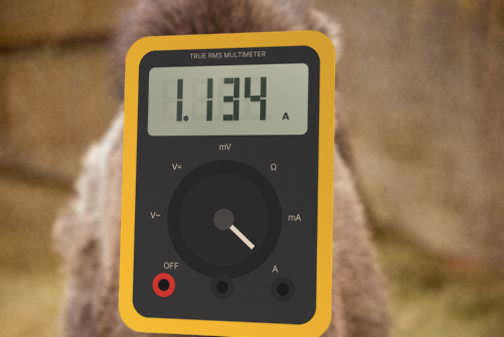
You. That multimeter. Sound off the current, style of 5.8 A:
1.134 A
